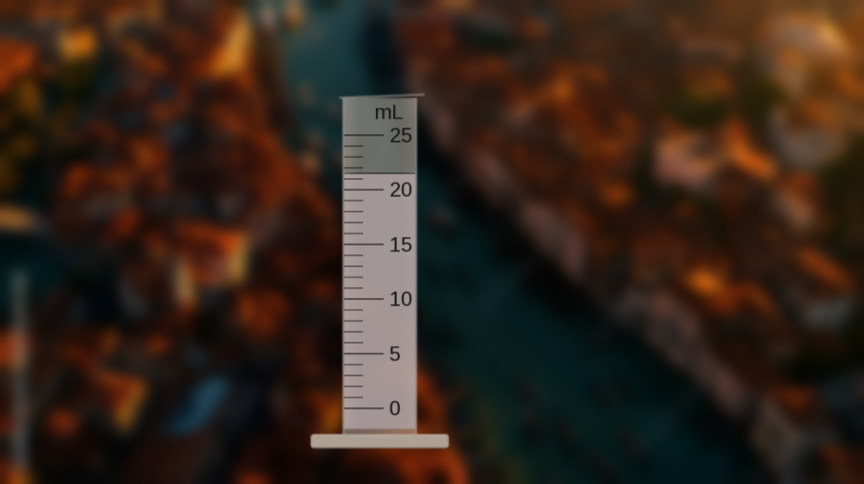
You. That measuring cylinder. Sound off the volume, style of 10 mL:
21.5 mL
